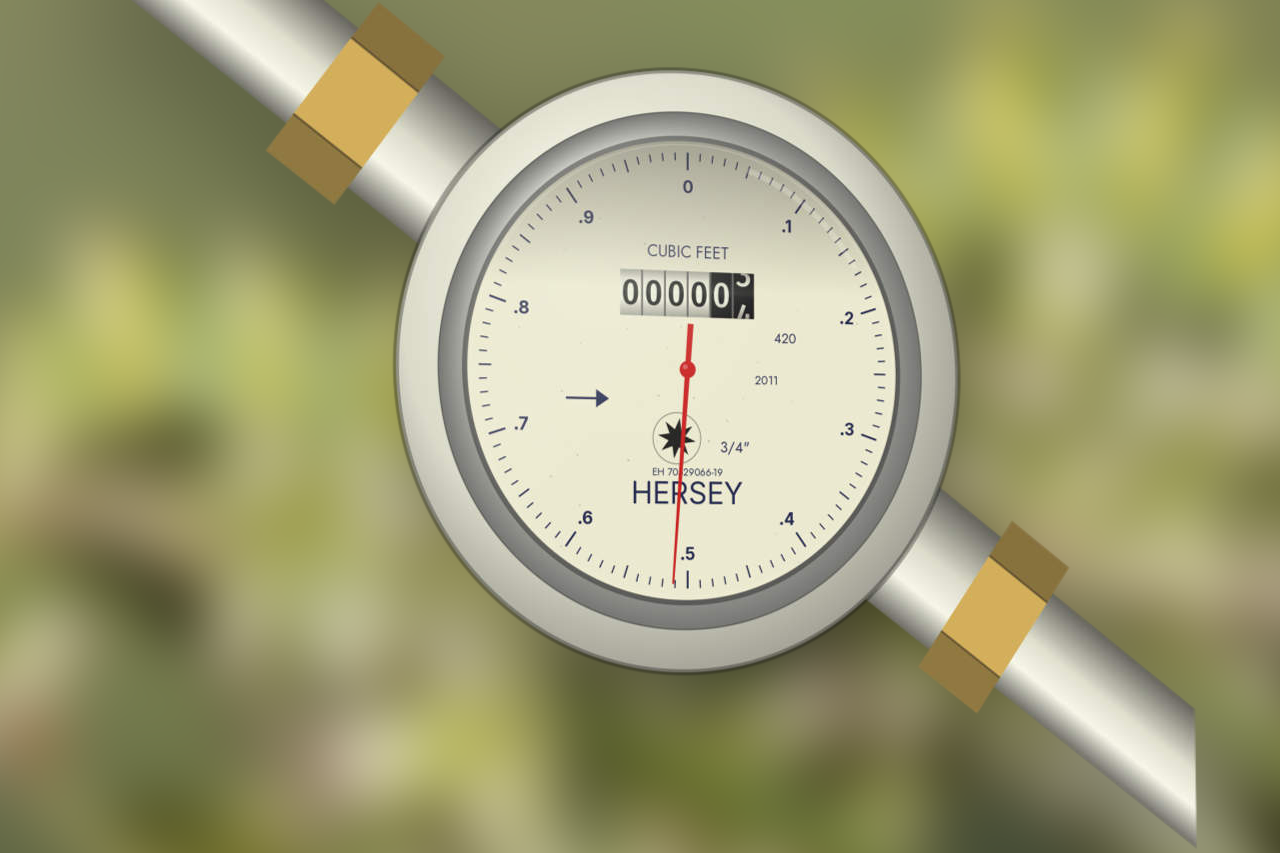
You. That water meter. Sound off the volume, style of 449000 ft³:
3.51 ft³
